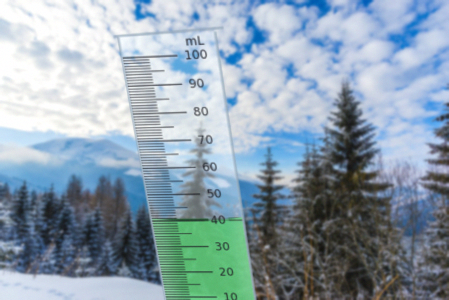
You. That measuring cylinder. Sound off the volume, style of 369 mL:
40 mL
